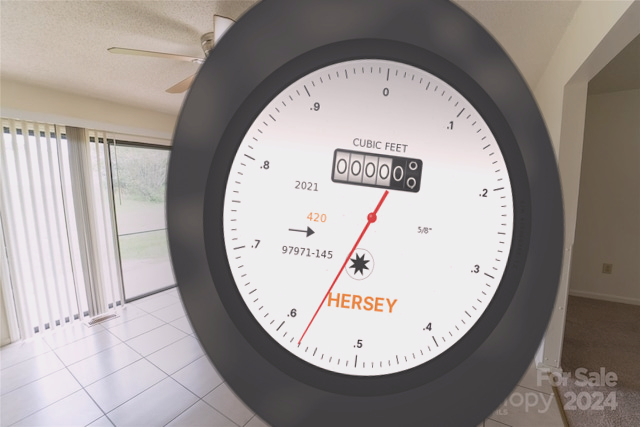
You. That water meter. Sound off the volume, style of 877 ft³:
8.57 ft³
